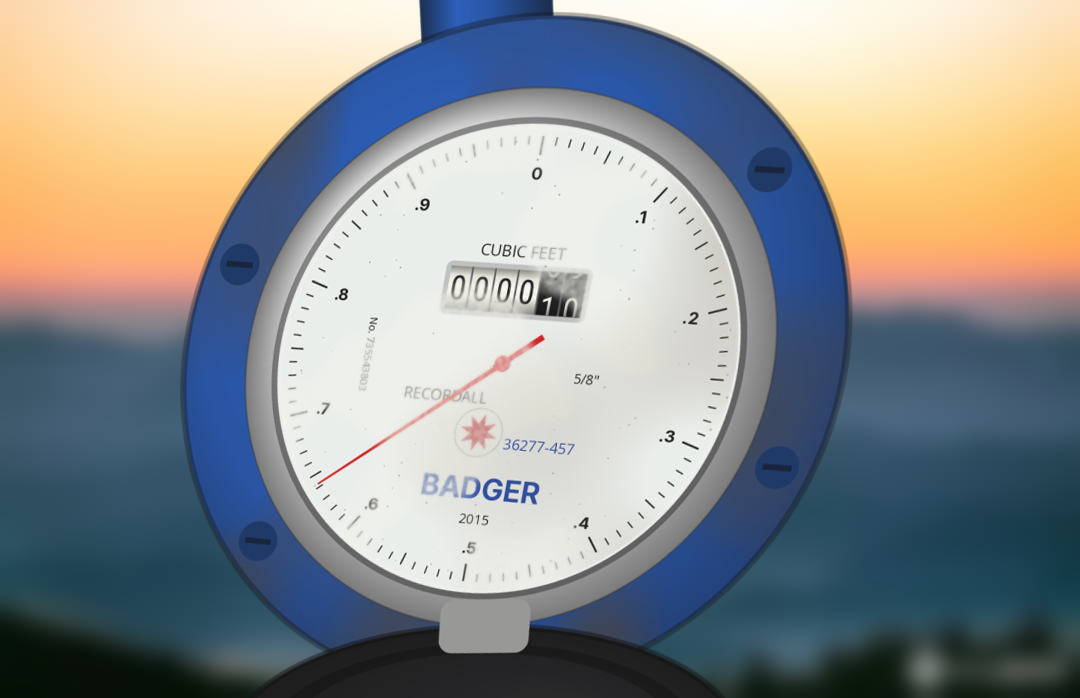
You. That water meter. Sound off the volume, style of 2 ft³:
9.64 ft³
